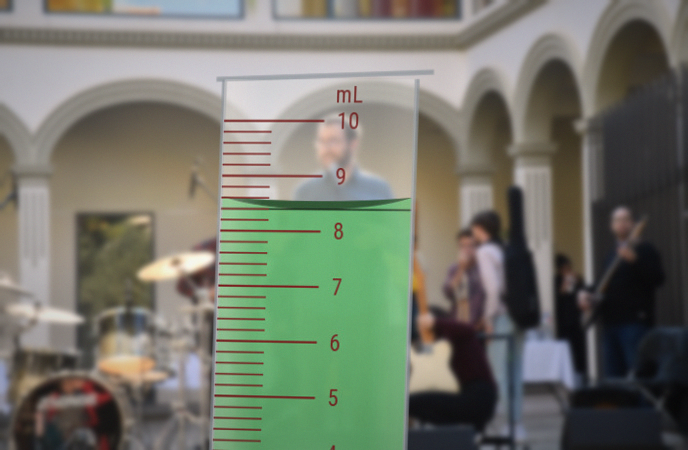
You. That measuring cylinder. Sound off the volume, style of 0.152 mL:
8.4 mL
